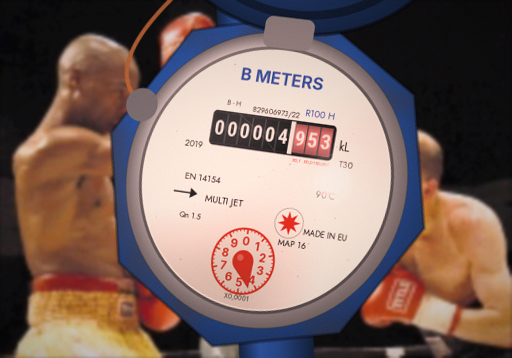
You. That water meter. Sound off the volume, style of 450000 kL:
4.9534 kL
